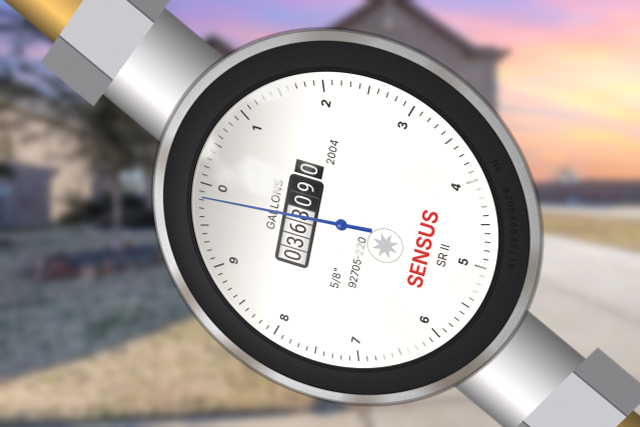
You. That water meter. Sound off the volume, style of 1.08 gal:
368089.8 gal
